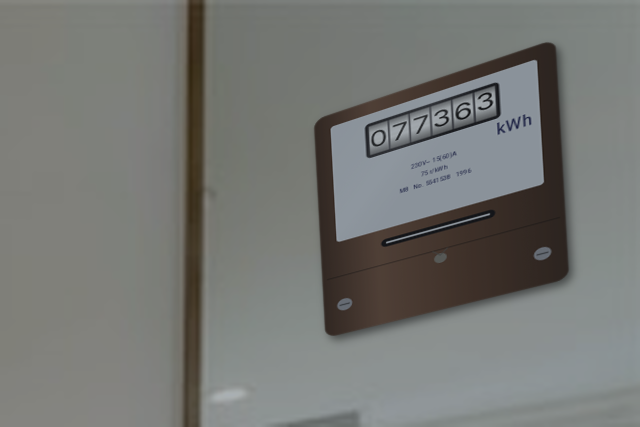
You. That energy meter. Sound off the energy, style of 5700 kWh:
77363 kWh
